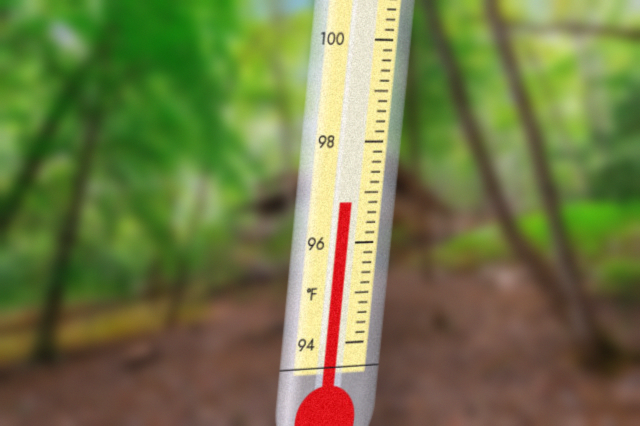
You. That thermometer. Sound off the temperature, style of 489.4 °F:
96.8 °F
